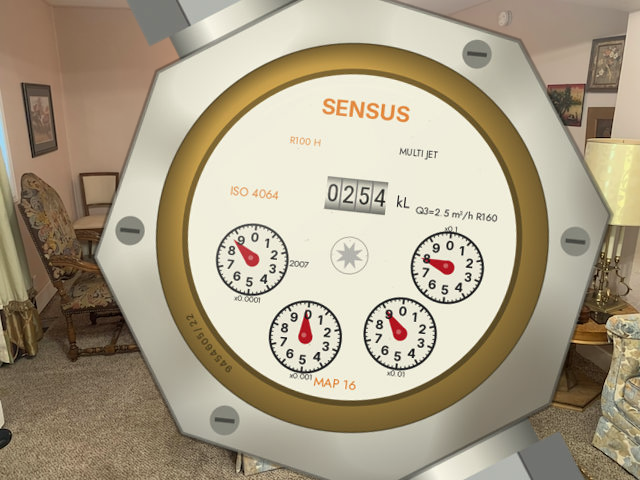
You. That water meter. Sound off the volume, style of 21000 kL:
254.7898 kL
